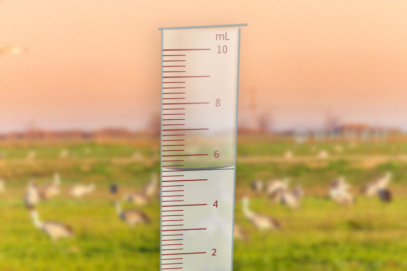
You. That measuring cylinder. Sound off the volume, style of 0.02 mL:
5.4 mL
